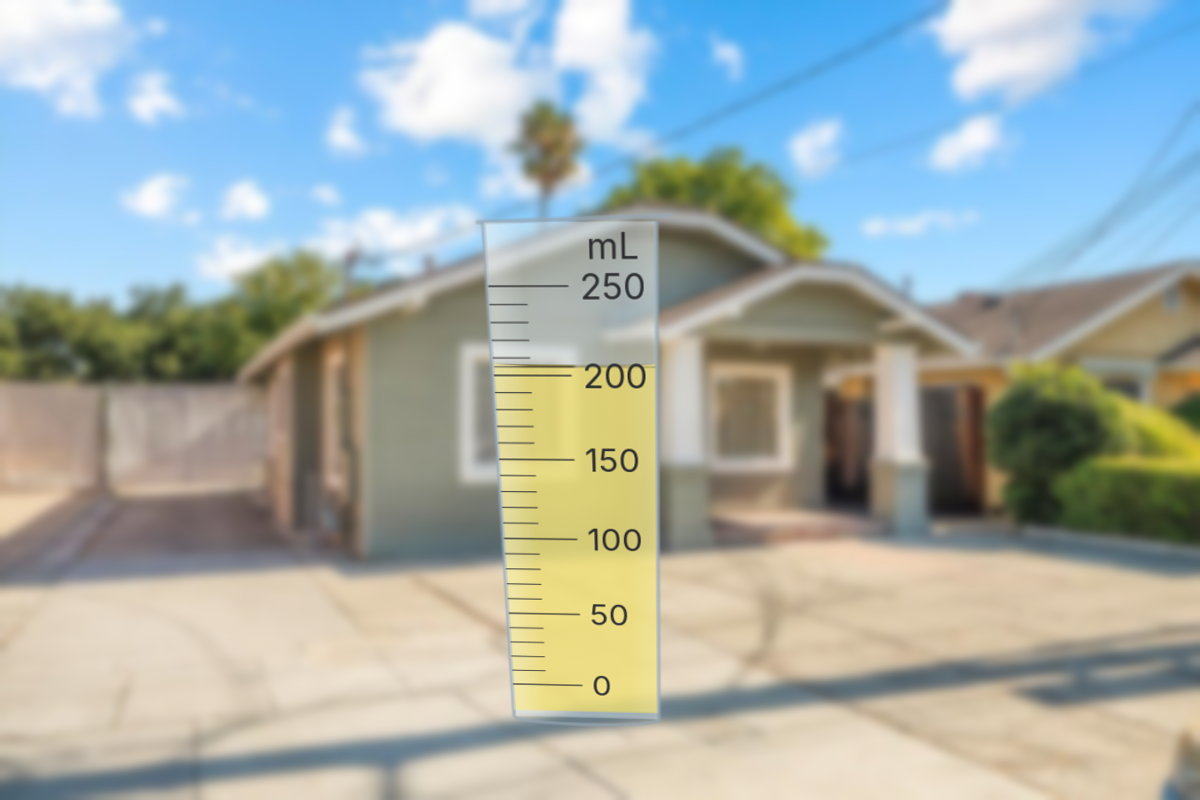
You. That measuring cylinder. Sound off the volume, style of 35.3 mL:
205 mL
